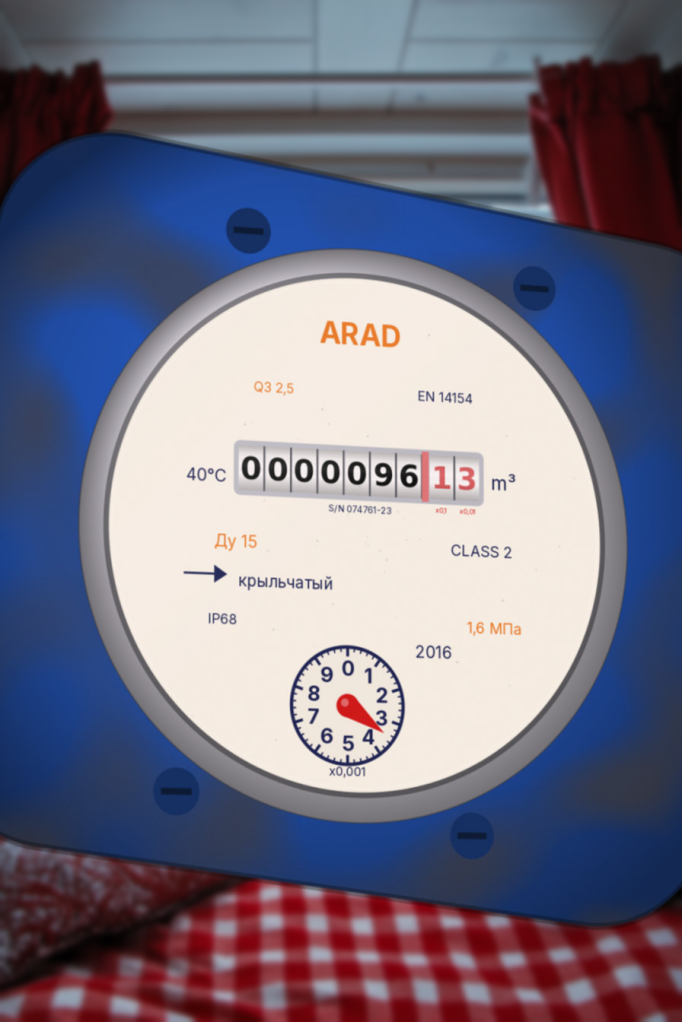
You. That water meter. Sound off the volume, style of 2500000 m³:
96.133 m³
